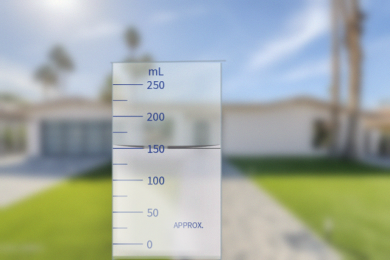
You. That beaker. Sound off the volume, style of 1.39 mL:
150 mL
